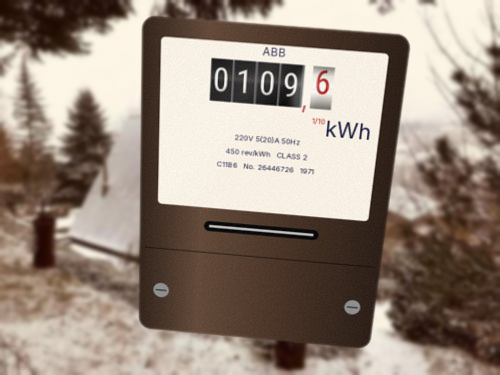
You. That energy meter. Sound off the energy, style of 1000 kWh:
109.6 kWh
